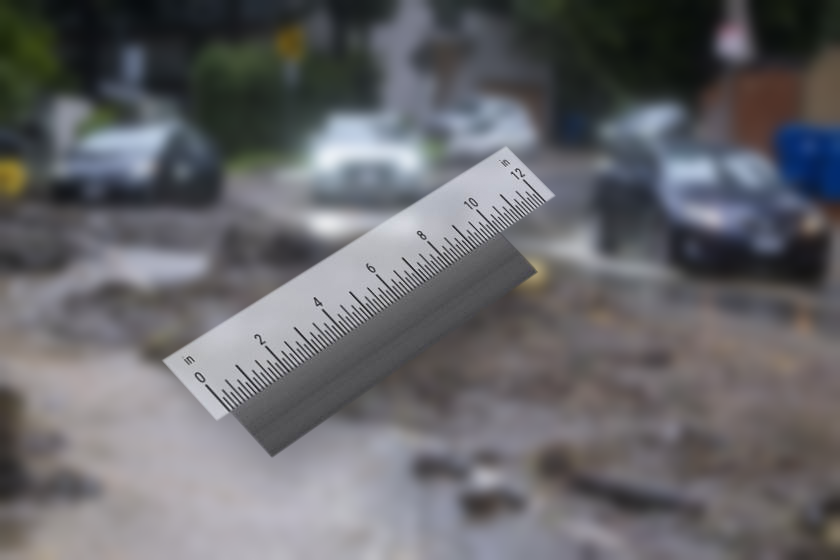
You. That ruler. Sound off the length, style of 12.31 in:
10 in
